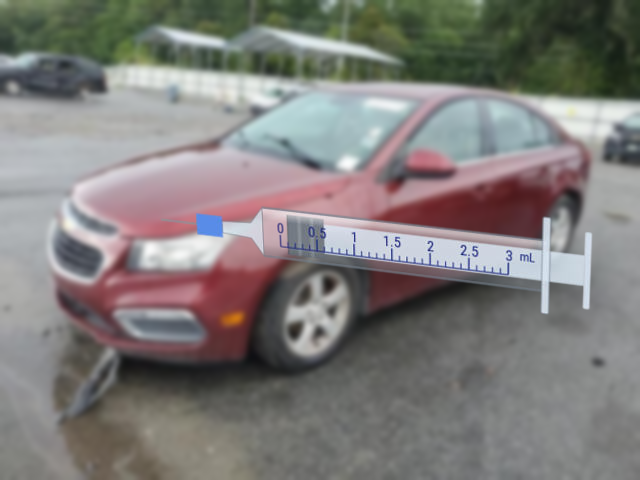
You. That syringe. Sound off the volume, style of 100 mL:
0.1 mL
